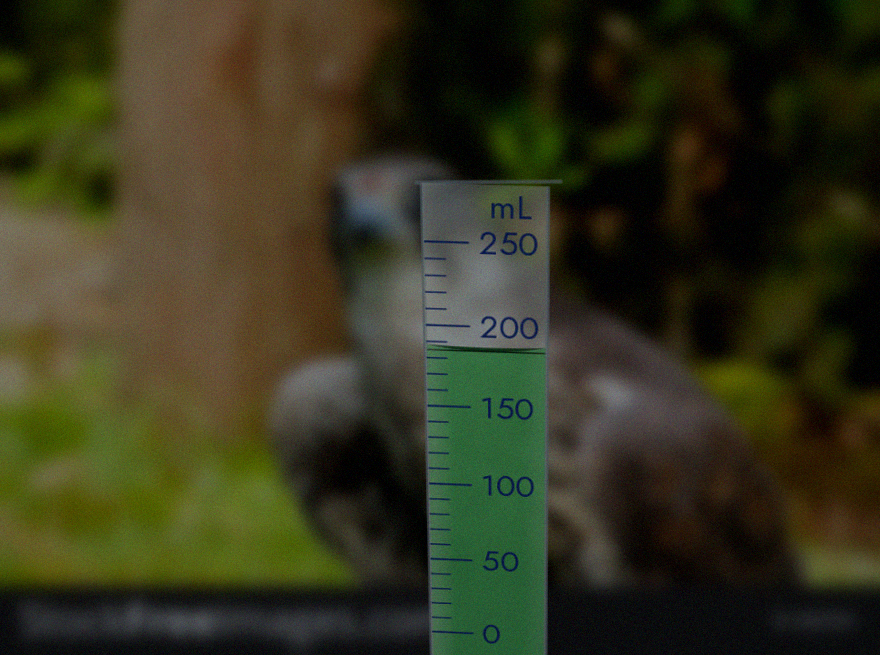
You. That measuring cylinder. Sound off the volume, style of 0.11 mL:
185 mL
